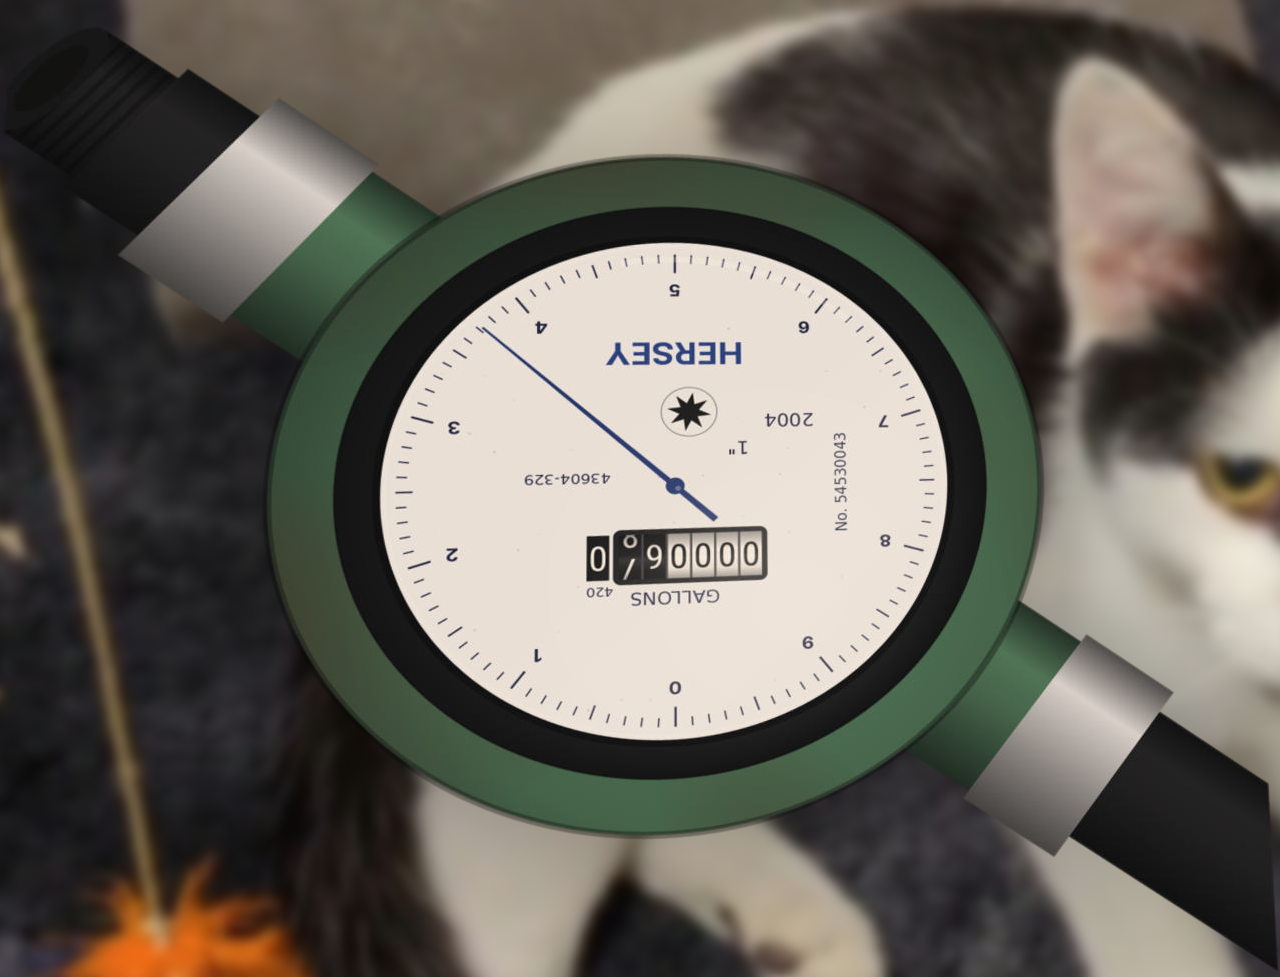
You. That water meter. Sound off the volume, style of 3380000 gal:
673.7 gal
